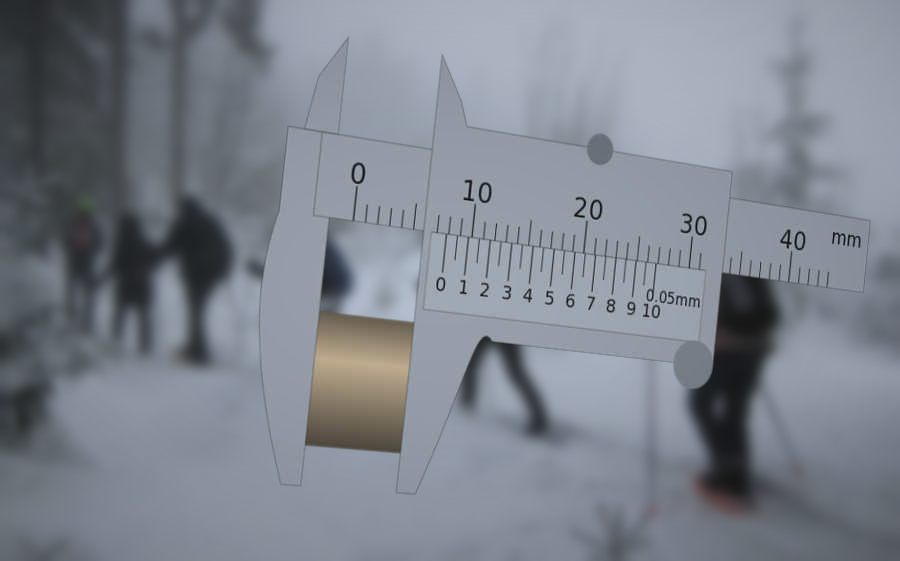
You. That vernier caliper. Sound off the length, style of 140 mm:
7.8 mm
